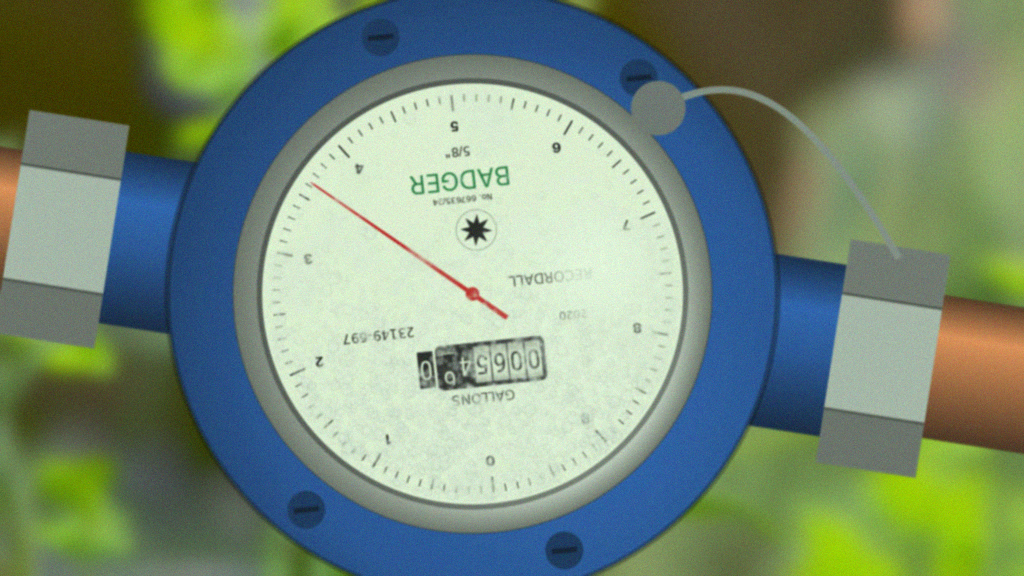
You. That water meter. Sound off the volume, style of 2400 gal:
65463.6 gal
